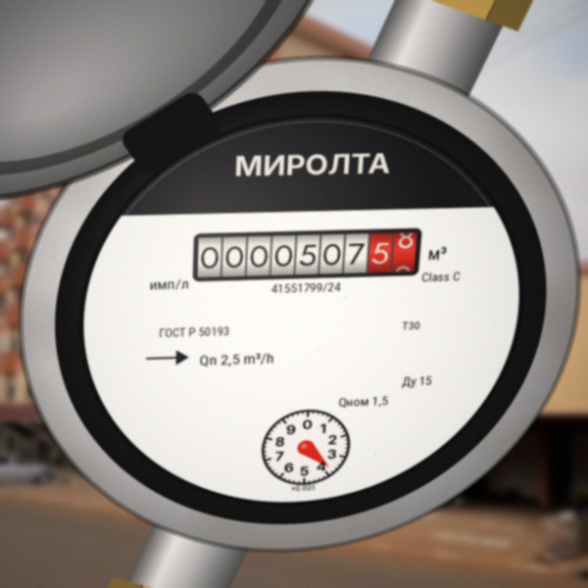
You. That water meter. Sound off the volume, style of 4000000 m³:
507.583 m³
